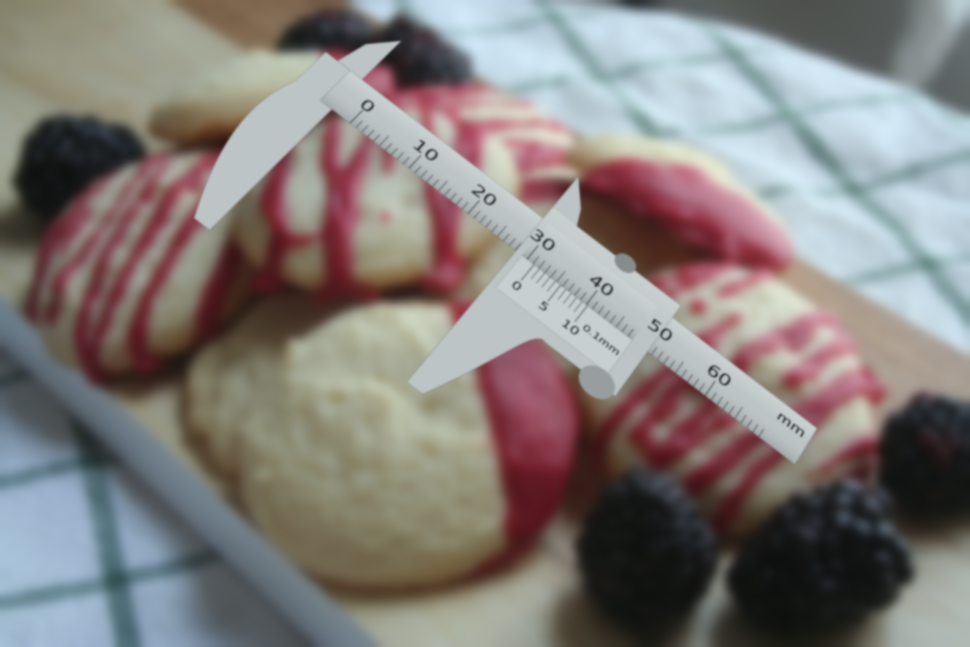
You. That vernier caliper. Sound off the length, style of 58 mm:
31.2 mm
